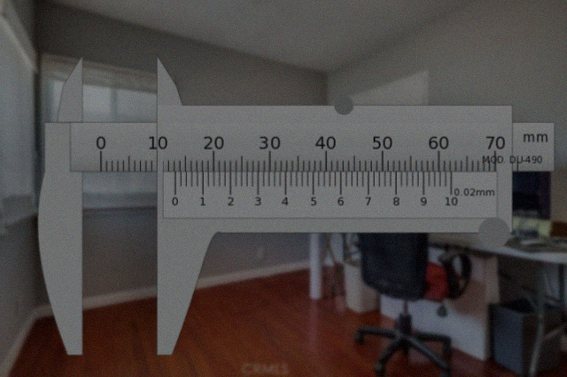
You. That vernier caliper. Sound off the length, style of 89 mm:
13.2 mm
